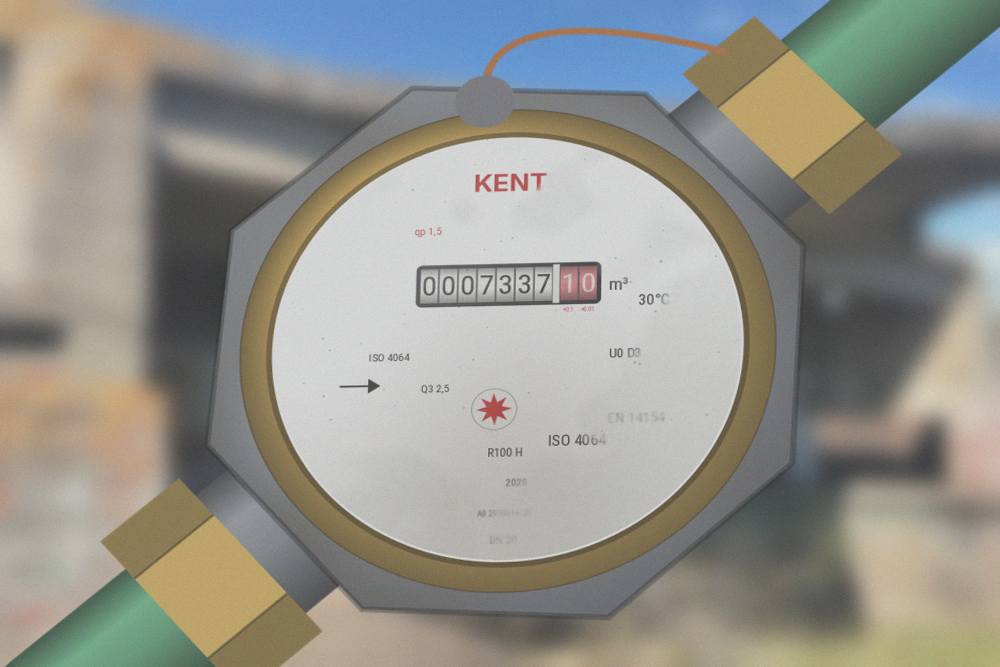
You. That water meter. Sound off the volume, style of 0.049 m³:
7337.10 m³
